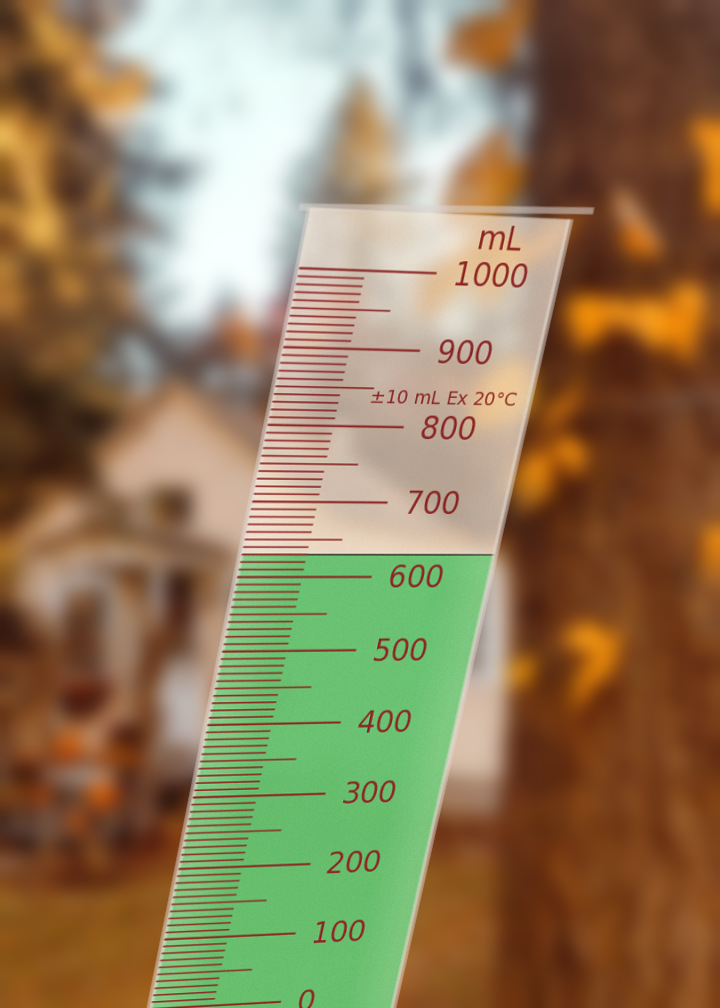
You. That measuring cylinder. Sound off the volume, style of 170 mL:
630 mL
